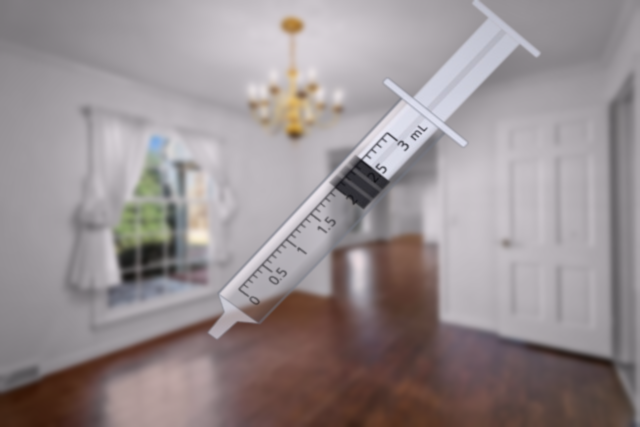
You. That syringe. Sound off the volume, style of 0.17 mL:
2 mL
